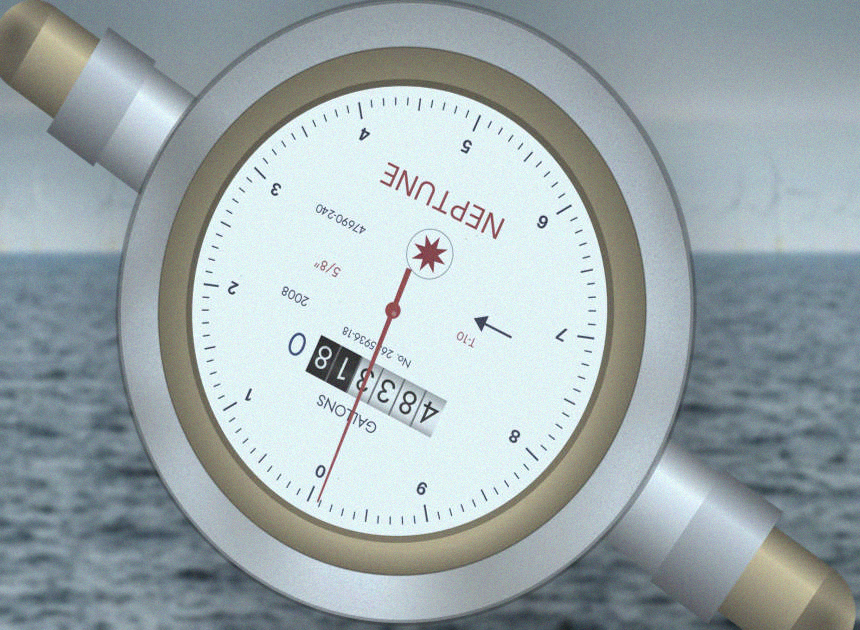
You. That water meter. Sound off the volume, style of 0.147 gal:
4833179.9 gal
